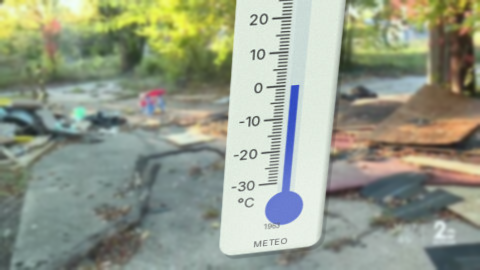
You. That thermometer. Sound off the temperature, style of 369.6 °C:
0 °C
